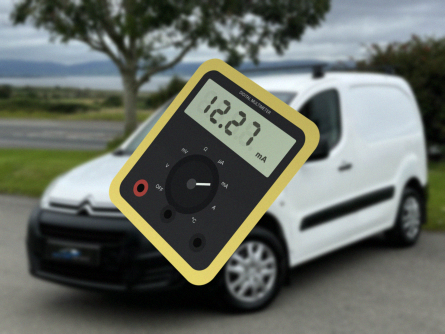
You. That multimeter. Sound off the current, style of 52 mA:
12.27 mA
